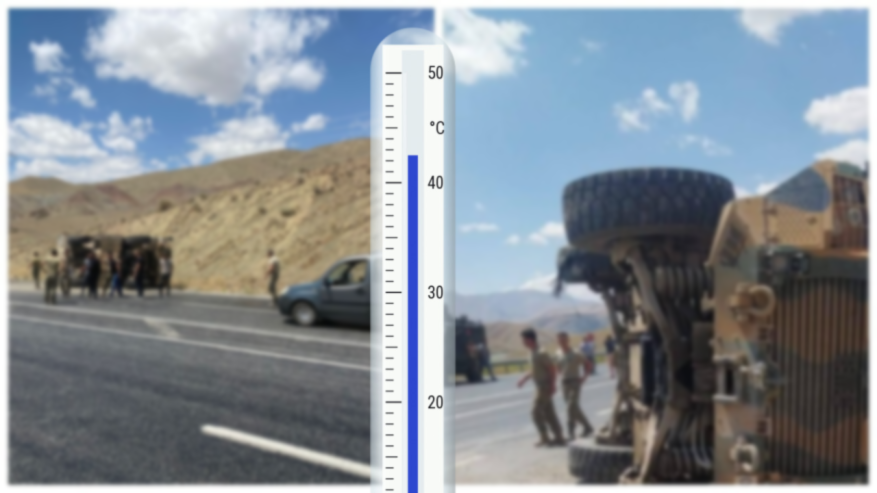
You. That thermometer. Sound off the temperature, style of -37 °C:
42.5 °C
